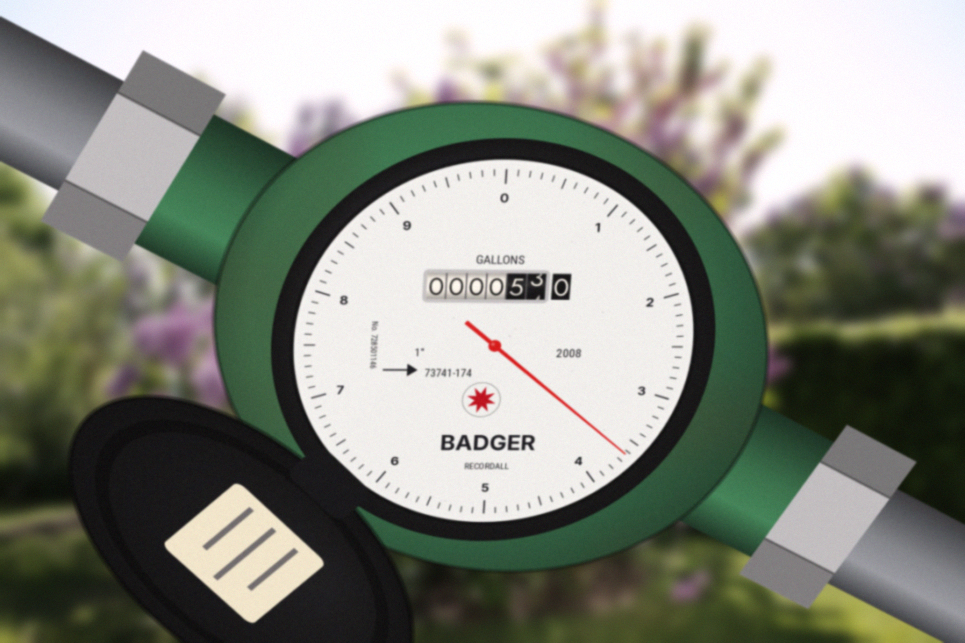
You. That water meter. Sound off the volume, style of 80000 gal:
533.6 gal
